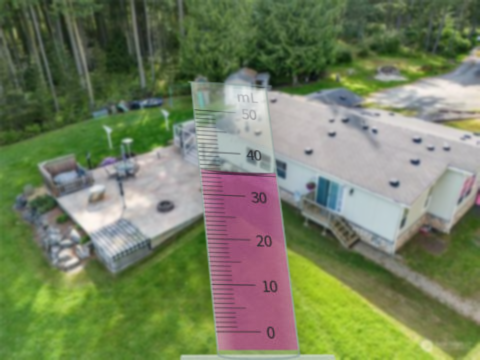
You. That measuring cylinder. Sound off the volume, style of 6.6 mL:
35 mL
